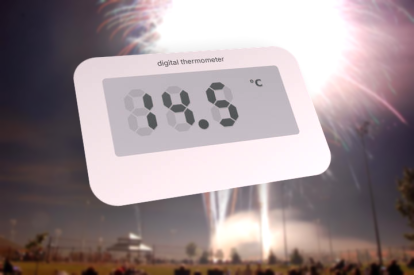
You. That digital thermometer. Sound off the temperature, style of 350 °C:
14.5 °C
